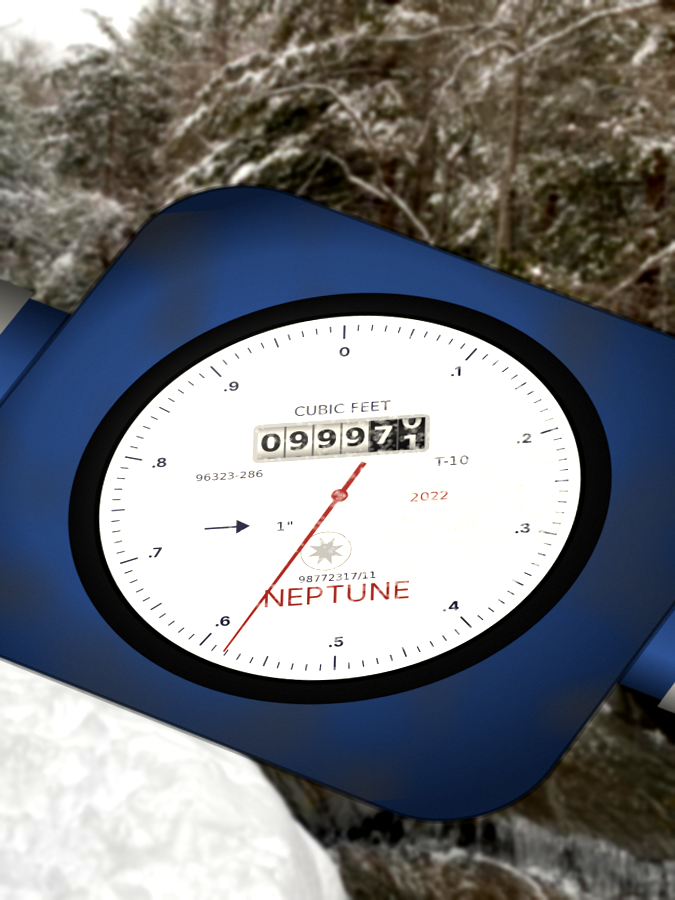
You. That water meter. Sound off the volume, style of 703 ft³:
99970.58 ft³
